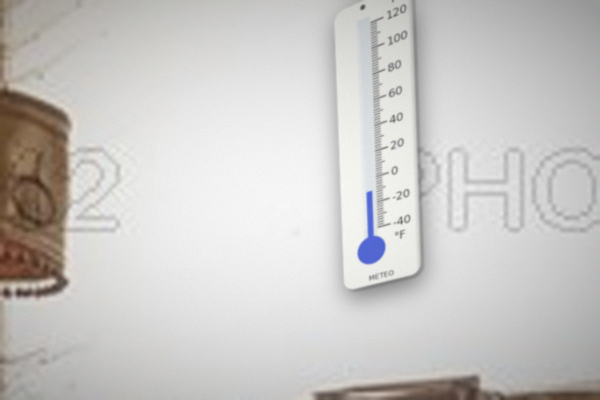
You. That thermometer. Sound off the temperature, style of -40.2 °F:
-10 °F
